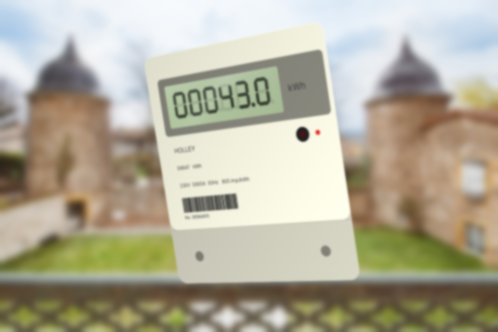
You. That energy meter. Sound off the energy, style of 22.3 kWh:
43.0 kWh
